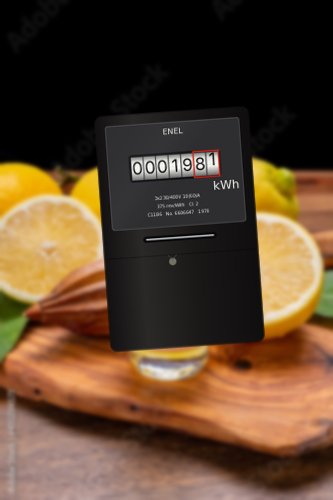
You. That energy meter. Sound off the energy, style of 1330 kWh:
19.81 kWh
